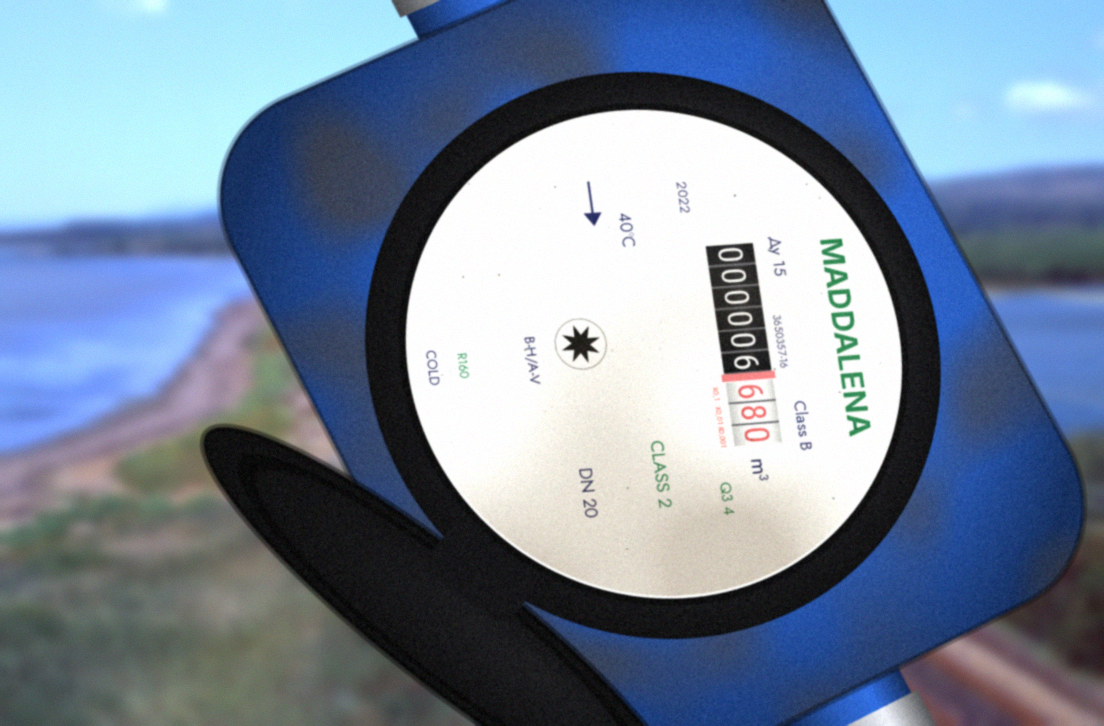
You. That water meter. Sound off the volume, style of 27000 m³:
6.680 m³
